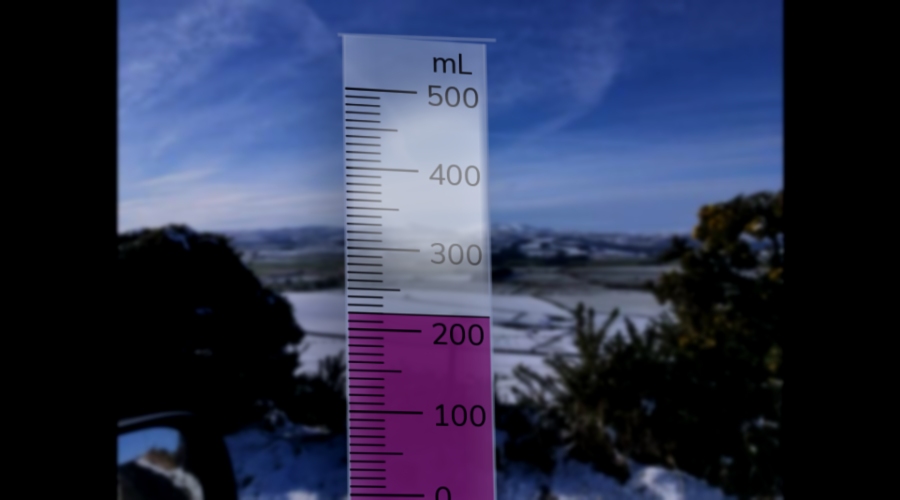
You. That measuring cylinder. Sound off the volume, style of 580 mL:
220 mL
